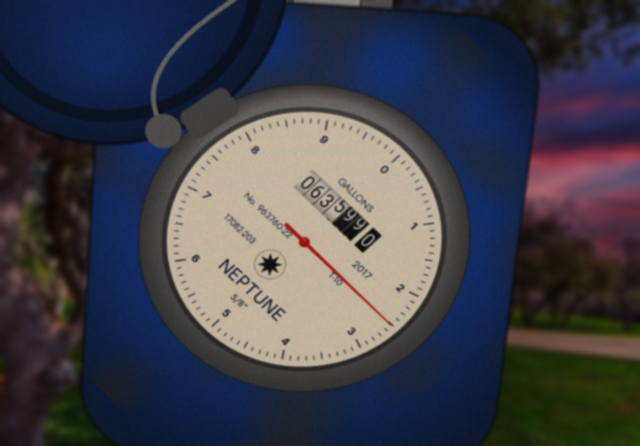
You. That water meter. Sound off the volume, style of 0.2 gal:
635992.5 gal
